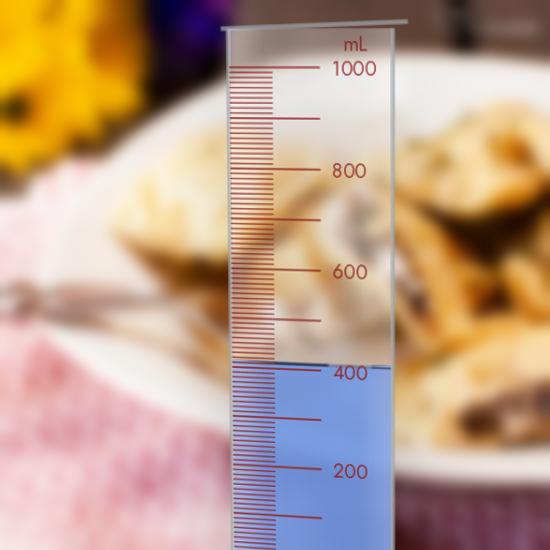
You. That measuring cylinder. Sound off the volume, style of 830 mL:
410 mL
